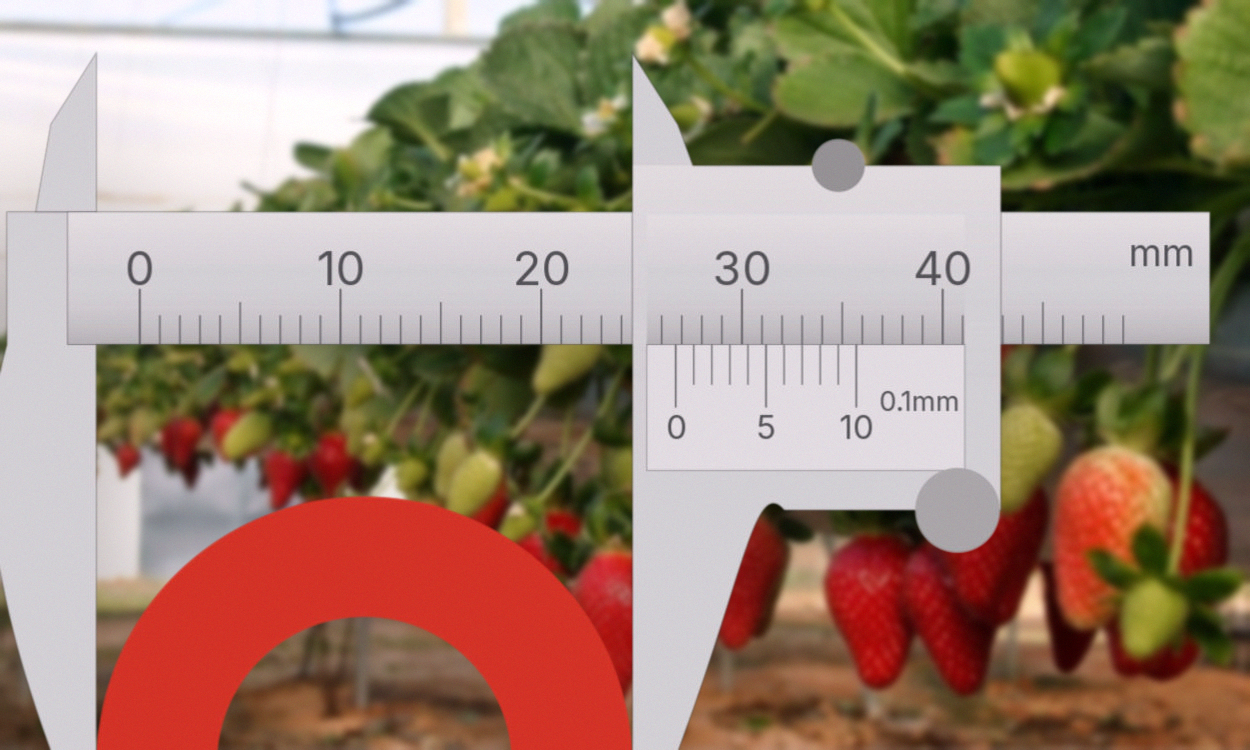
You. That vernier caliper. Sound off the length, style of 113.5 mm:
26.7 mm
